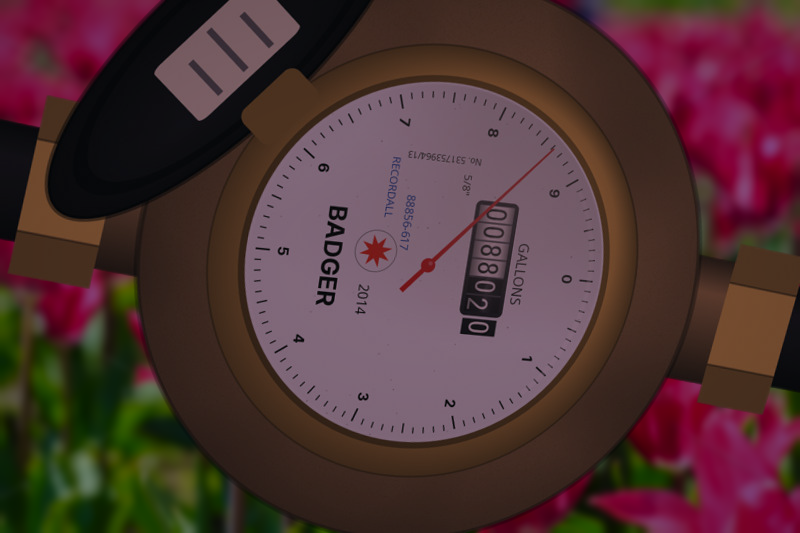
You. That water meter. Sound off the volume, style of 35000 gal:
88018.6 gal
